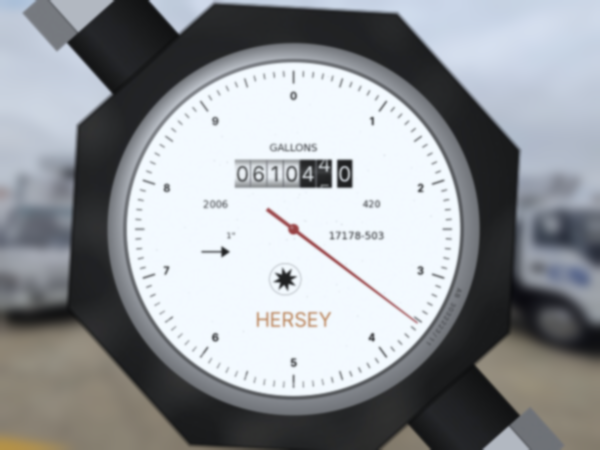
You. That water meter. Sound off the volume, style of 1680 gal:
610443.5 gal
